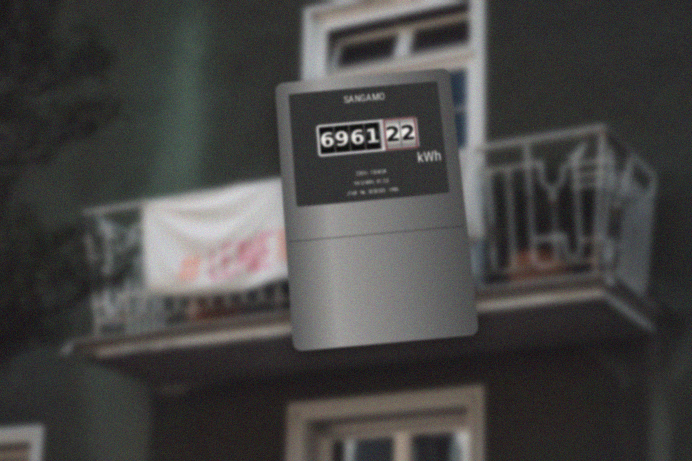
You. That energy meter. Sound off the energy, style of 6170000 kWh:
6961.22 kWh
